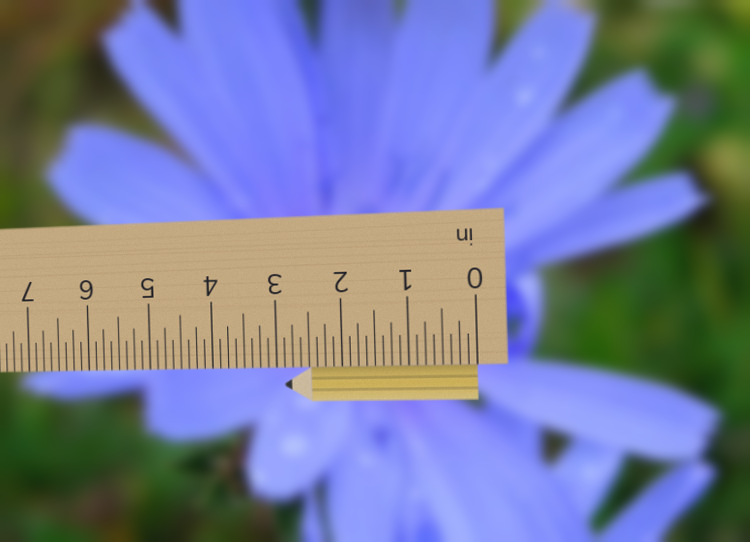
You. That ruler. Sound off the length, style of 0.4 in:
2.875 in
